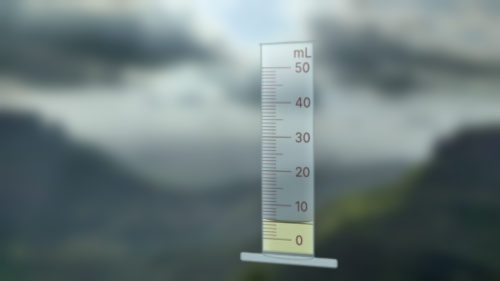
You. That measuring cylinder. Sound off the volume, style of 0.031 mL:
5 mL
